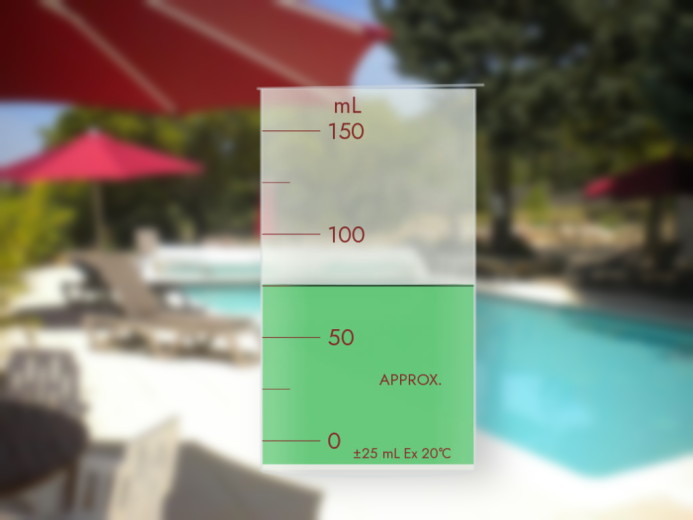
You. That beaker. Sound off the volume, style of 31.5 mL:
75 mL
